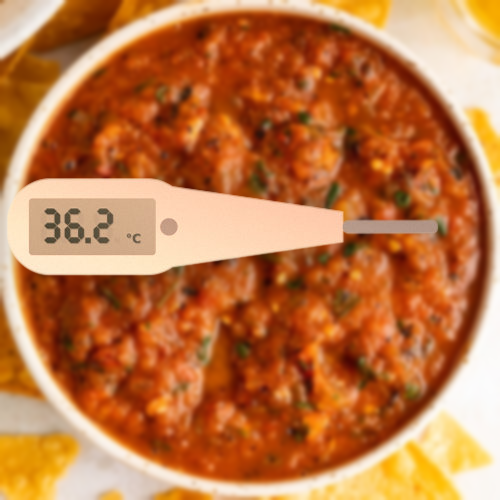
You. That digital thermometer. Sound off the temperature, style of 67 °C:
36.2 °C
